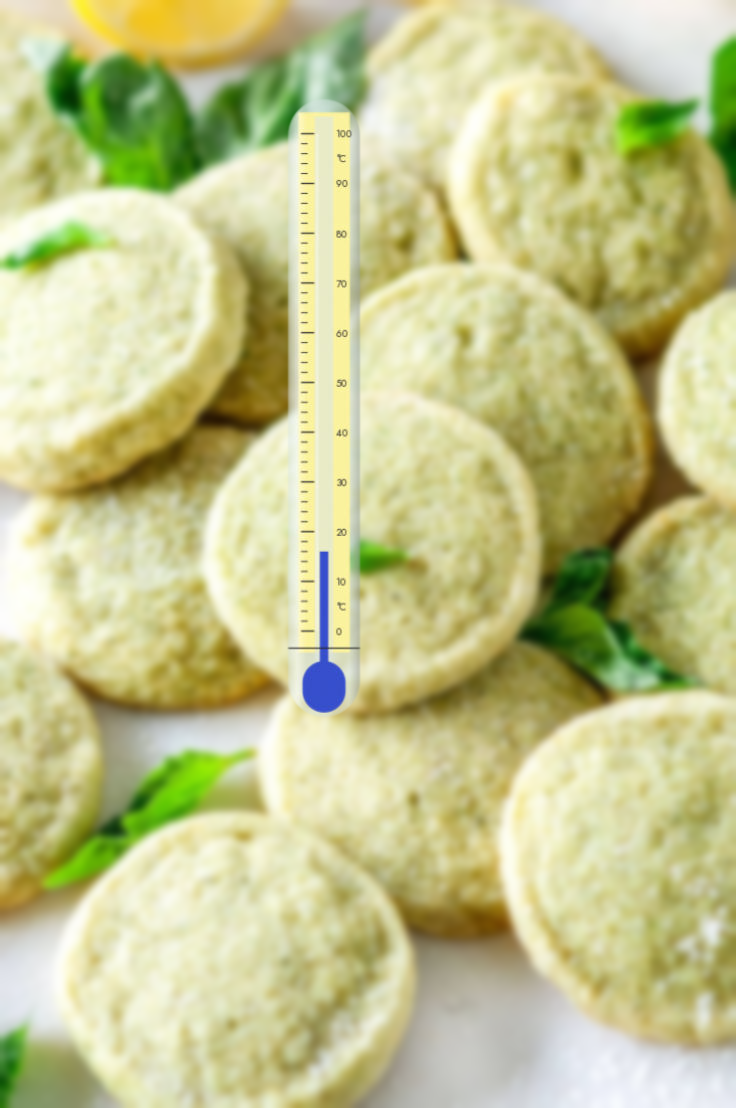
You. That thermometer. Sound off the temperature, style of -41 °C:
16 °C
